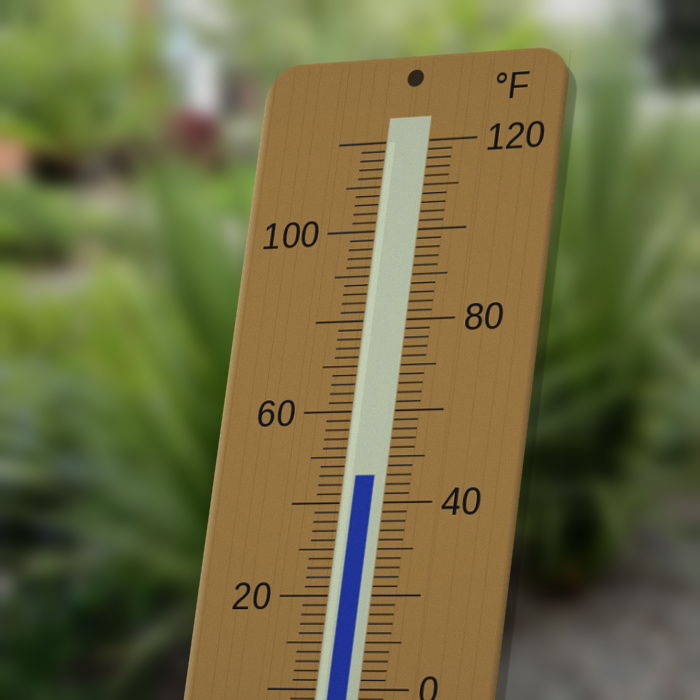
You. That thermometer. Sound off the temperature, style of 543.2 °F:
46 °F
